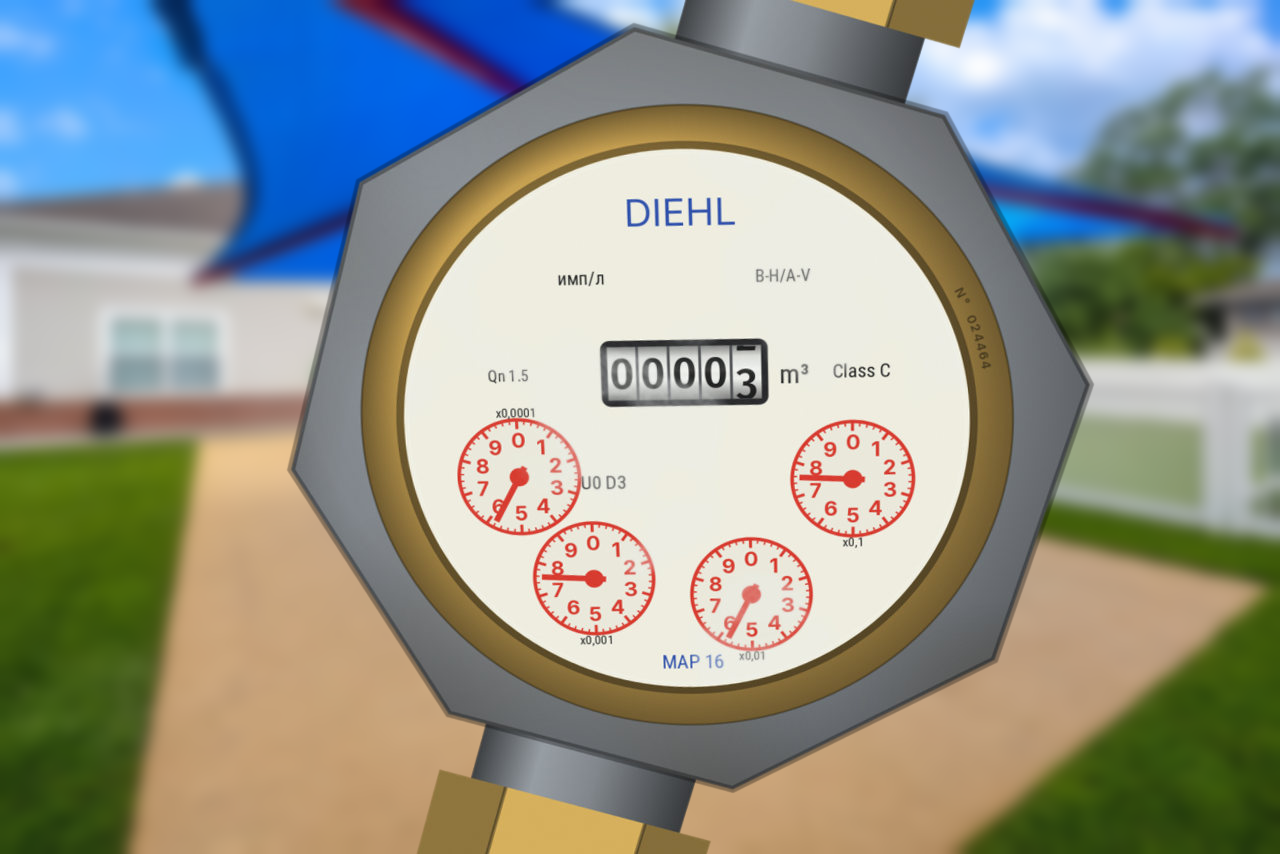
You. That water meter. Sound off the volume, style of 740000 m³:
2.7575 m³
